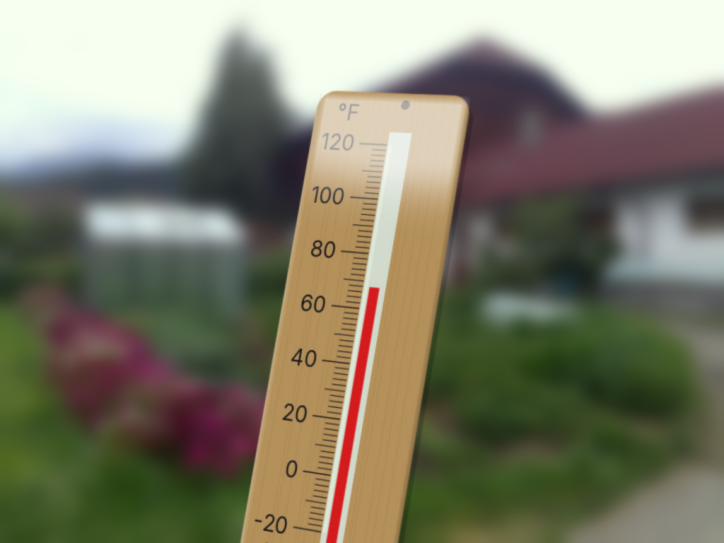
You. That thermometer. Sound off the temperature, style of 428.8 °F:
68 °F
